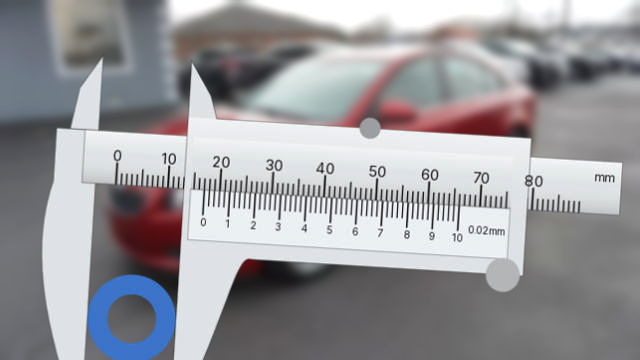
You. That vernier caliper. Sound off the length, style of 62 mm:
17.0 mm
